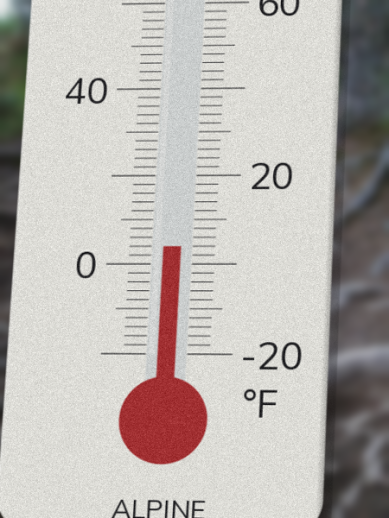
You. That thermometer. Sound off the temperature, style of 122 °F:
4 °F
